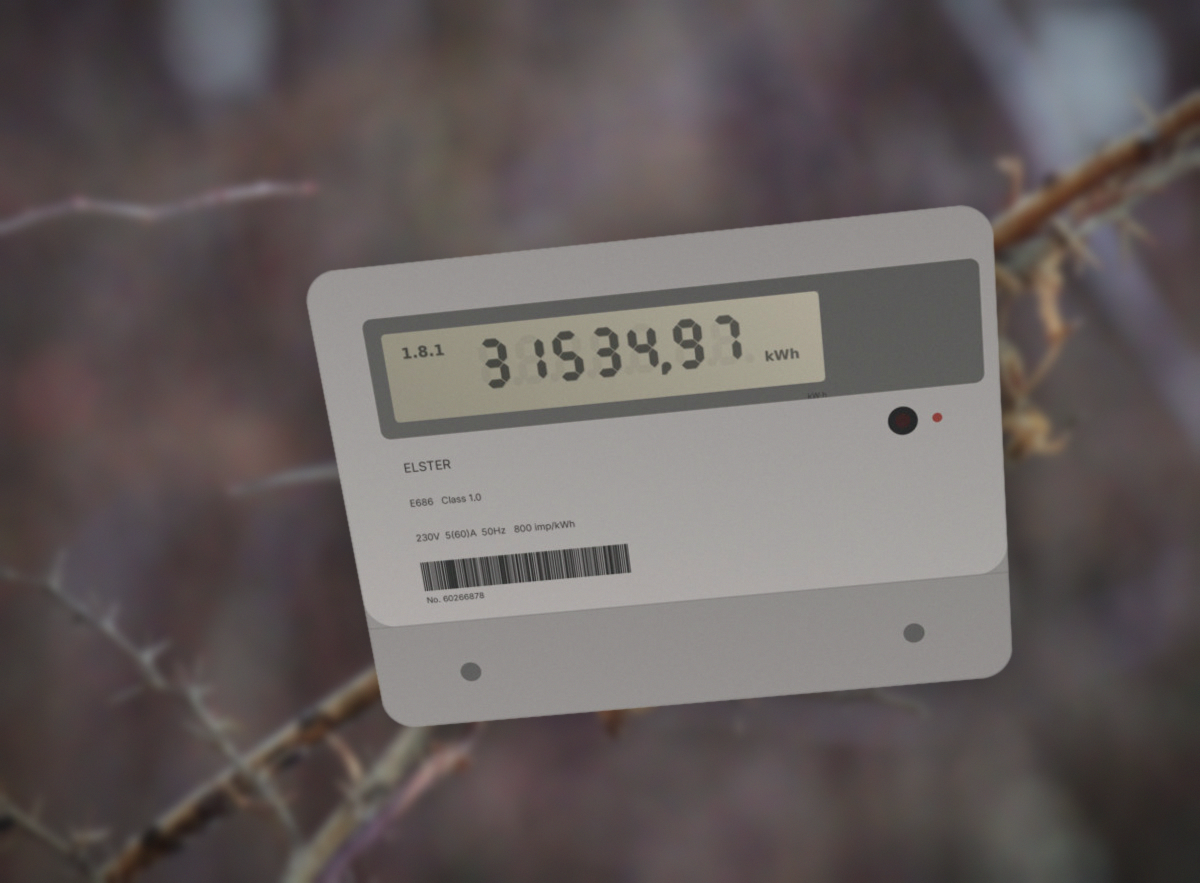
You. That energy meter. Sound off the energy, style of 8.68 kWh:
31534.97 kWh
